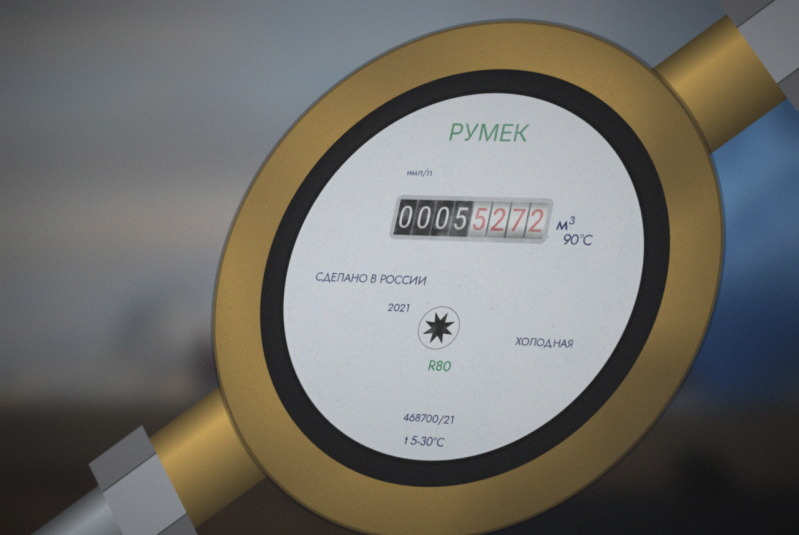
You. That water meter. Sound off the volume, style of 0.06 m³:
5.5272 m³
